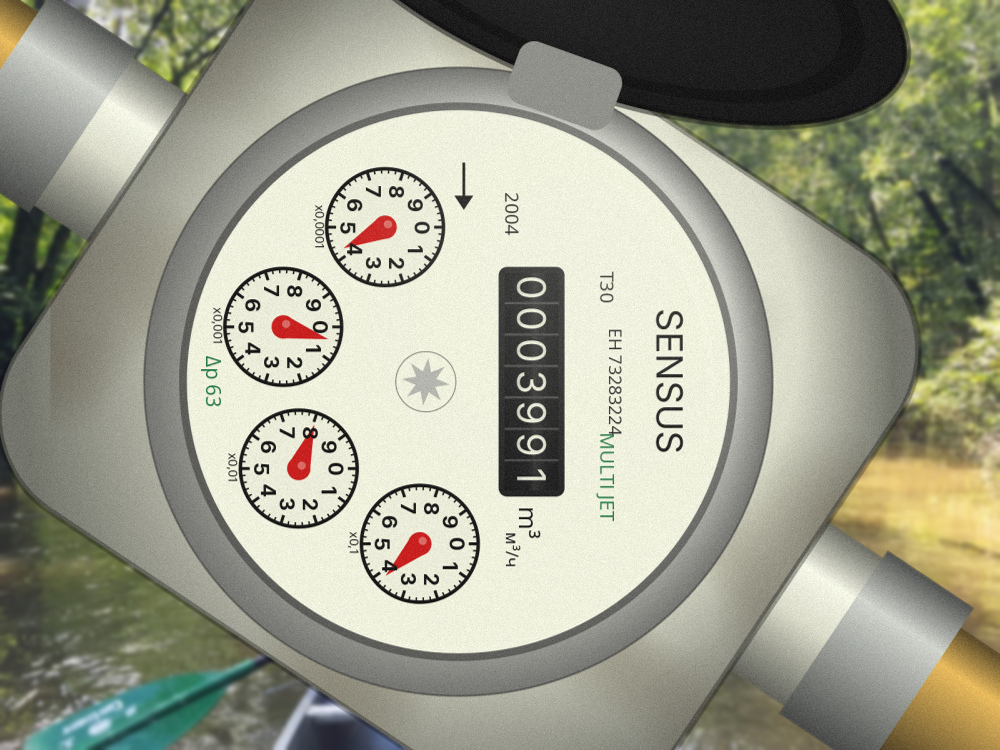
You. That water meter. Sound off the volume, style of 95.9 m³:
3991.3804 m³
